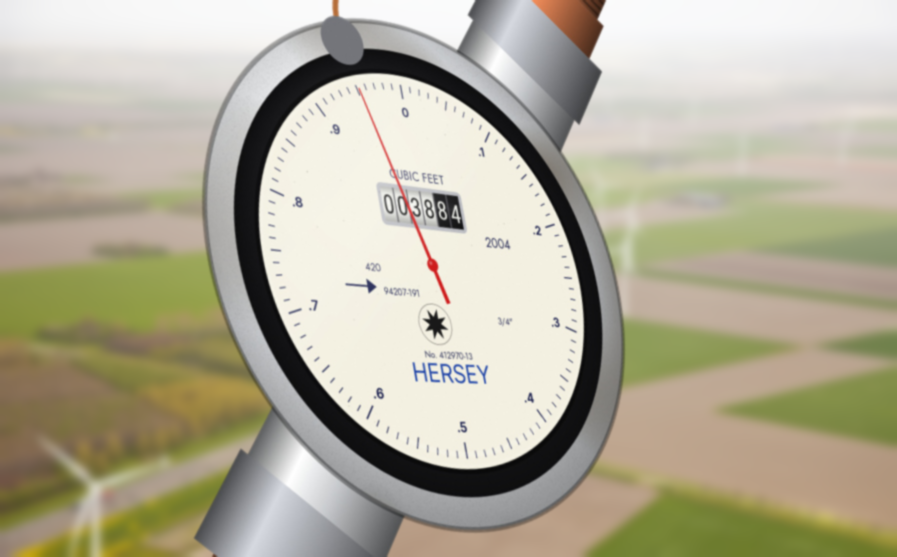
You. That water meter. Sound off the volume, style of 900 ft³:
3883.95 ft³
